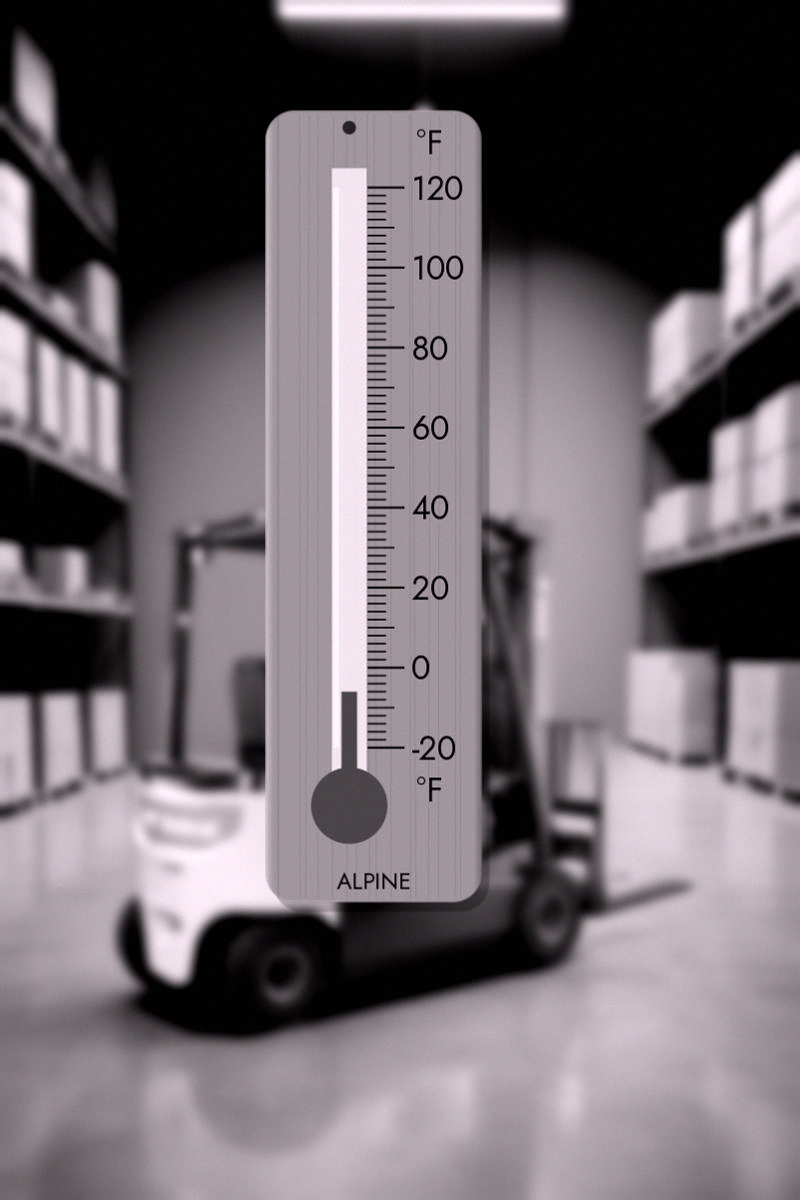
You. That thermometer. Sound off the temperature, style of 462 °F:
-6 °F
